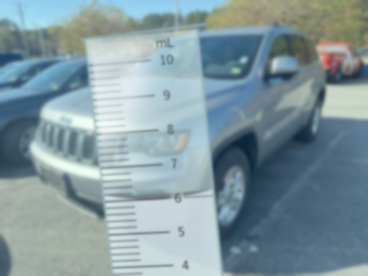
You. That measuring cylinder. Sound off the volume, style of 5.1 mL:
6 mL
